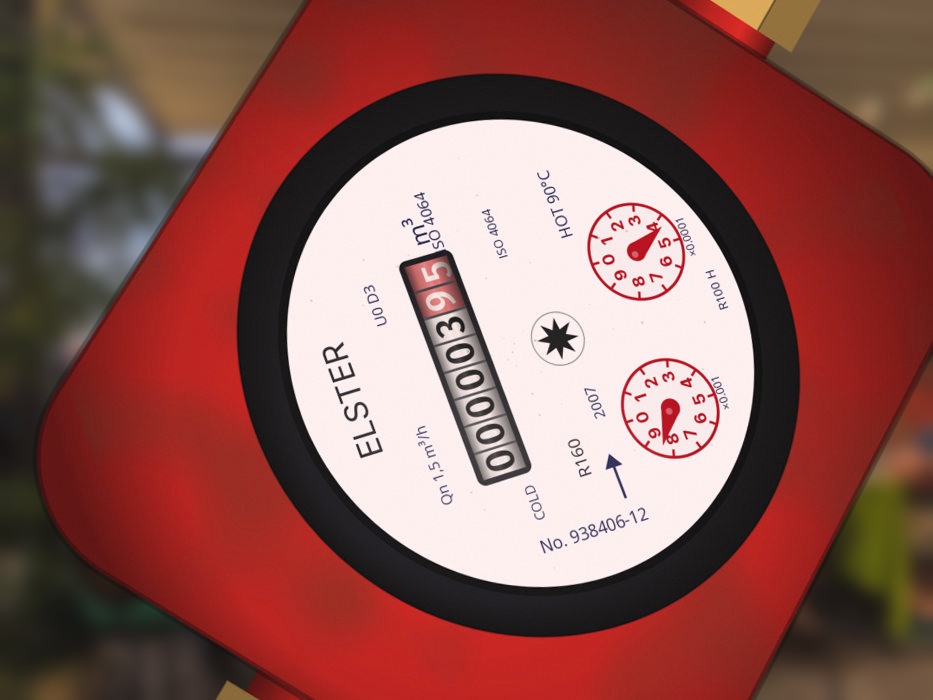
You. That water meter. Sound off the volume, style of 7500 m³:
3.9484 m³
